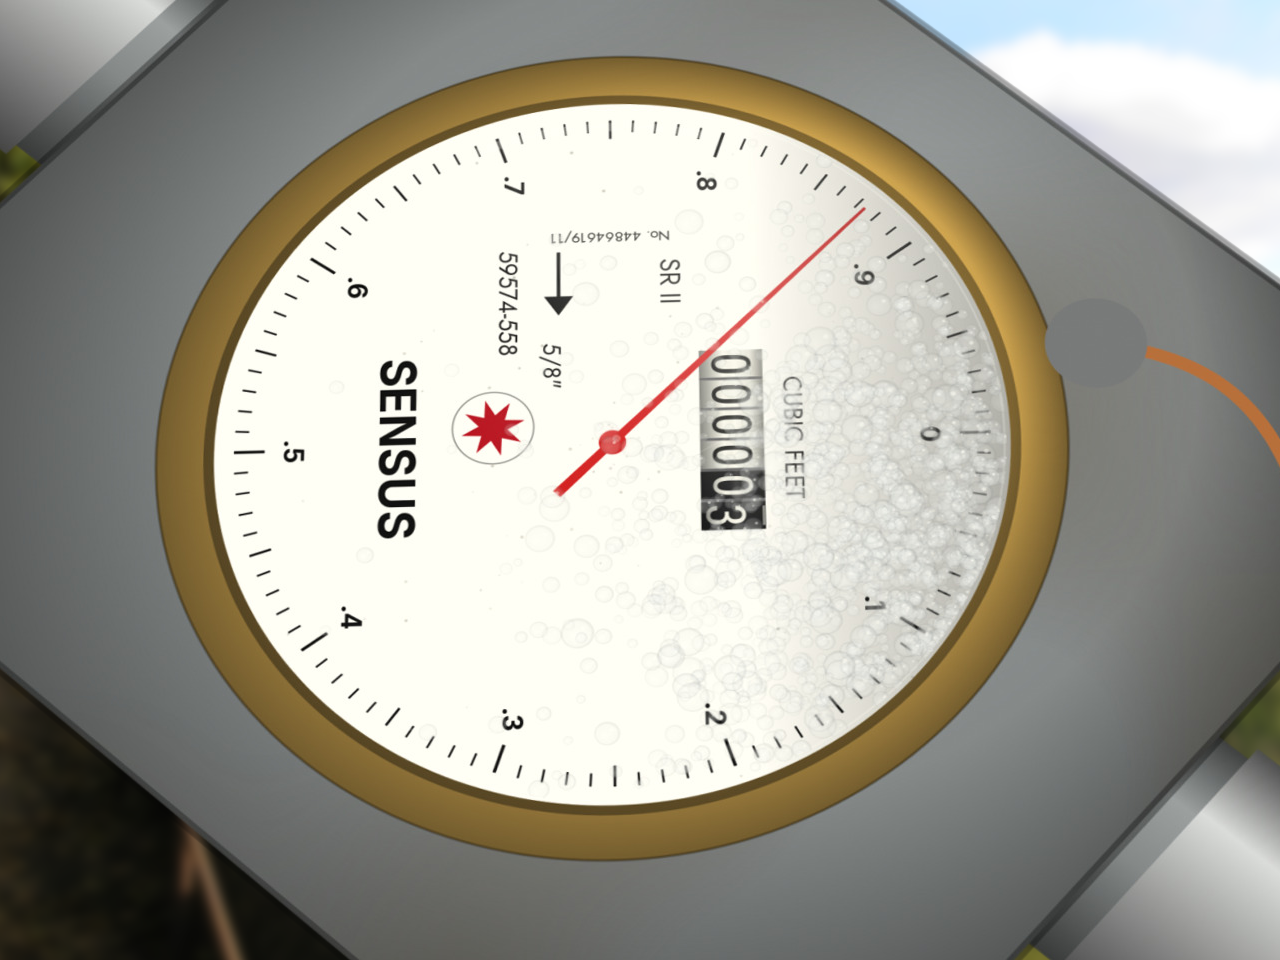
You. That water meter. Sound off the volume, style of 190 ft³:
2.87 ft³
